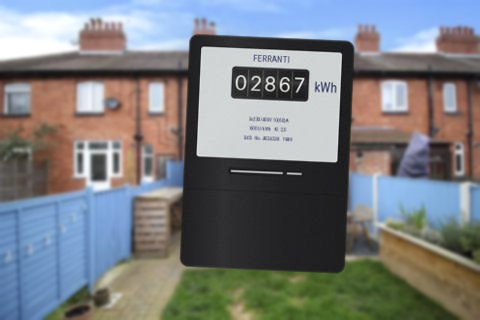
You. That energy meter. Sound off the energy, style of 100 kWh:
2867 kWh
